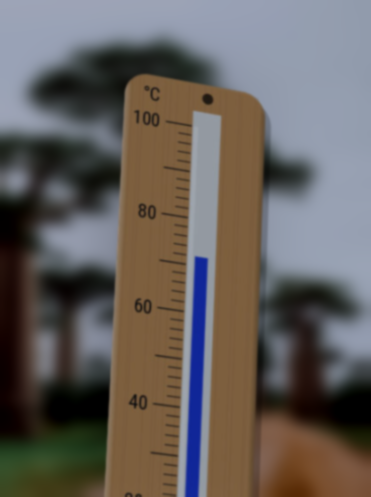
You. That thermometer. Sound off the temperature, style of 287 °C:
72 °C
